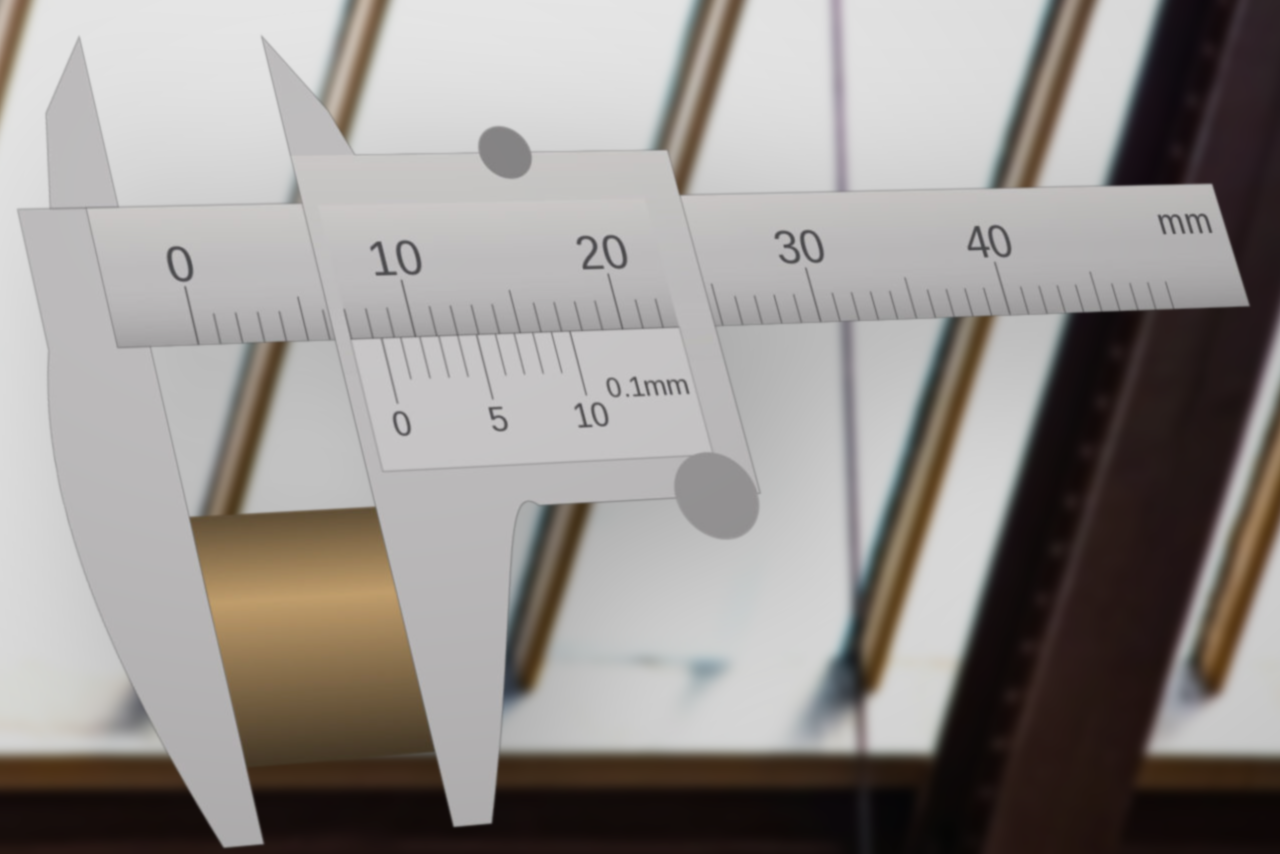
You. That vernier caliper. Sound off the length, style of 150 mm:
8.4 mm
